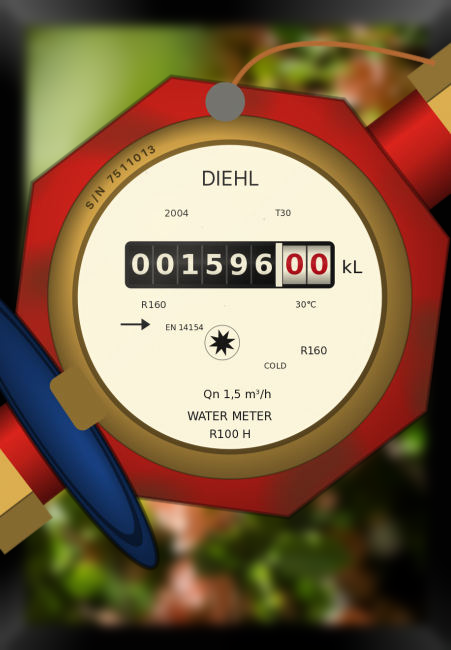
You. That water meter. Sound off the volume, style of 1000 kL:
1596.00 kL
